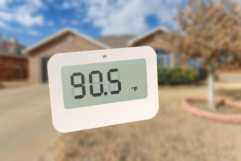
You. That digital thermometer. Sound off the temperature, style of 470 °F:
90.5 °F
